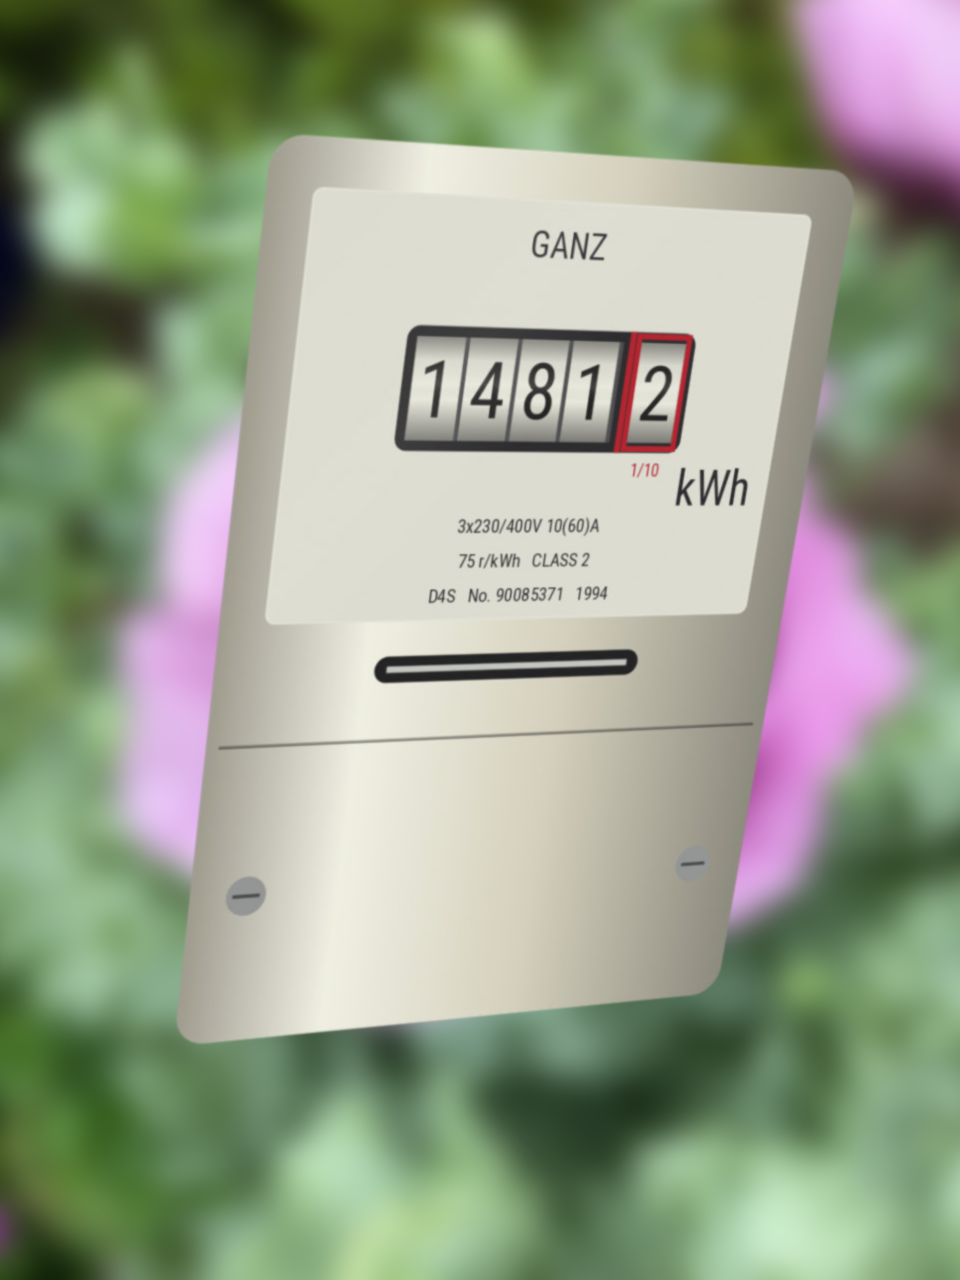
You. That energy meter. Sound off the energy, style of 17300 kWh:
1481.2 kWh
